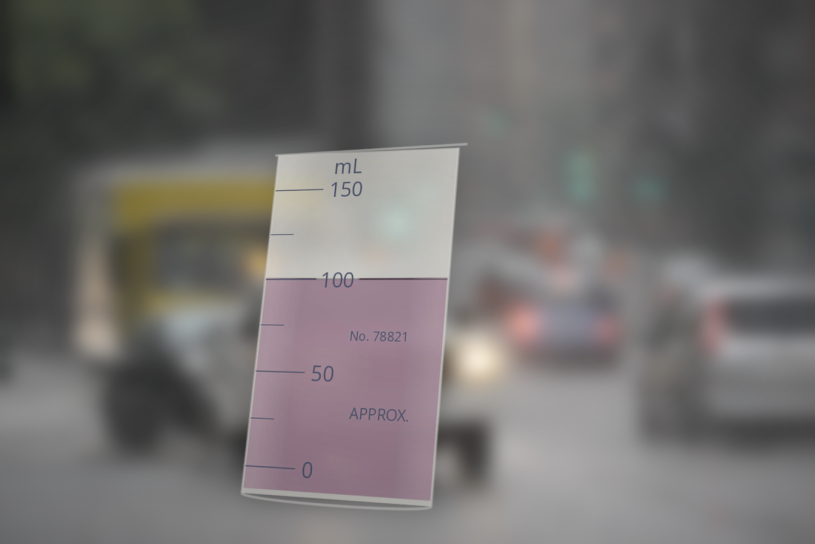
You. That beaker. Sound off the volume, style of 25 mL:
100 mL
